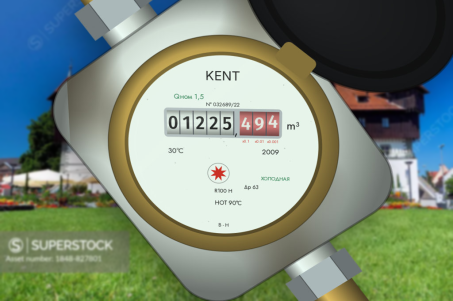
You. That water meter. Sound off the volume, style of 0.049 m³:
1225.494 m³
